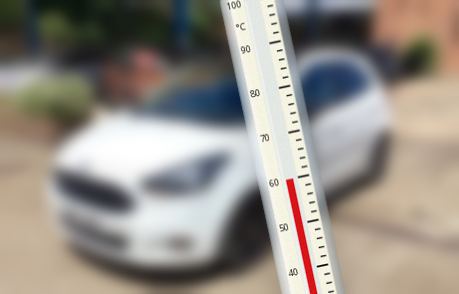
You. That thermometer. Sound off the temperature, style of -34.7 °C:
60 °C
